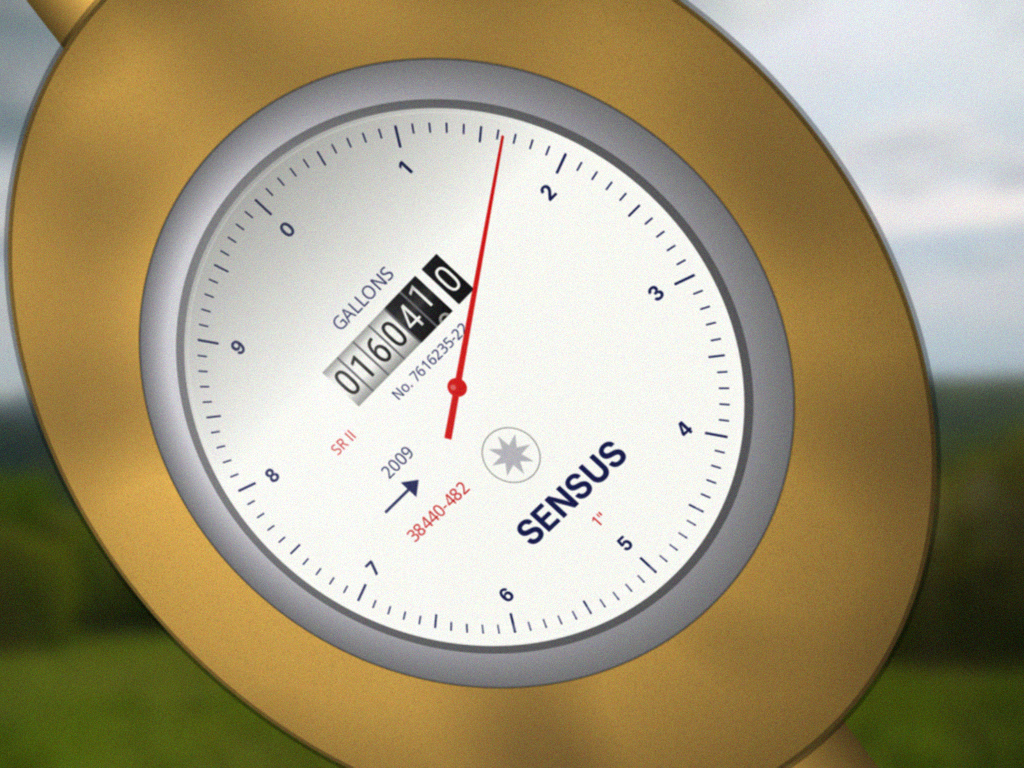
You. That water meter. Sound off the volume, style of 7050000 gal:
160411.6 gal
